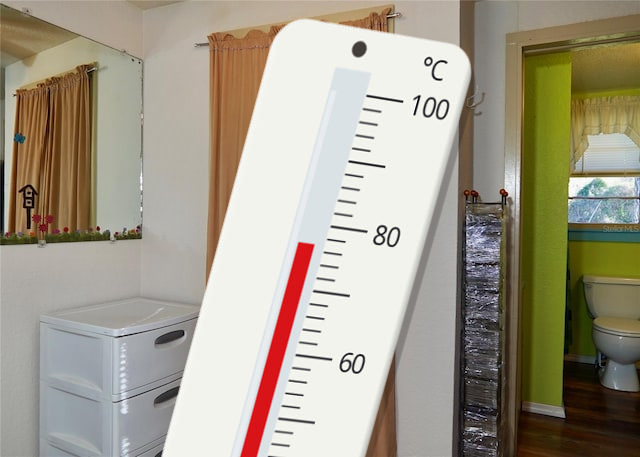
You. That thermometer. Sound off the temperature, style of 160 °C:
77 °C
